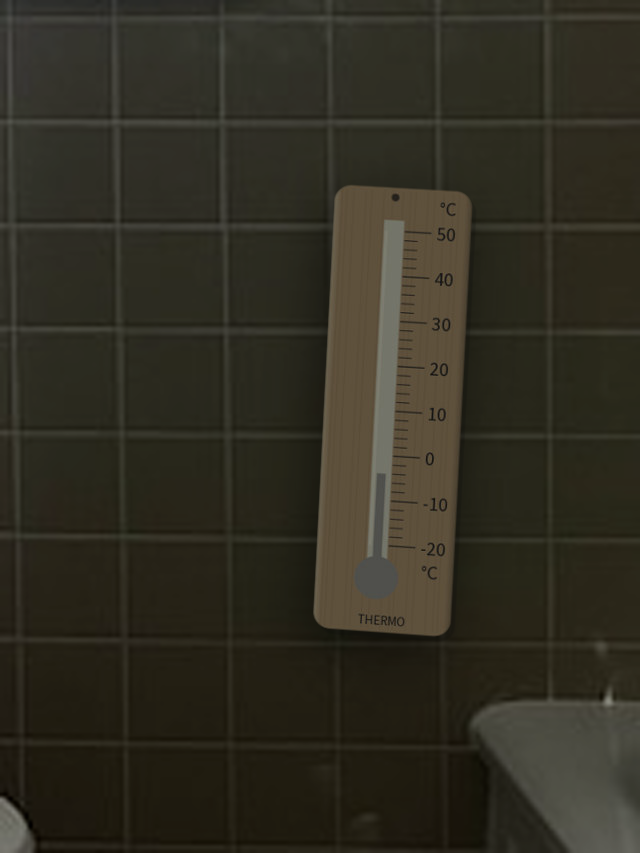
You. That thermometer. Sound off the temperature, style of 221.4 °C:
-4 °C
